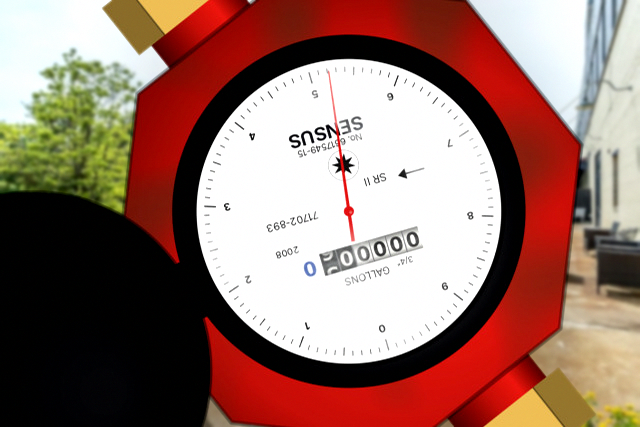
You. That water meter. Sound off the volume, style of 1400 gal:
55.2 gal
